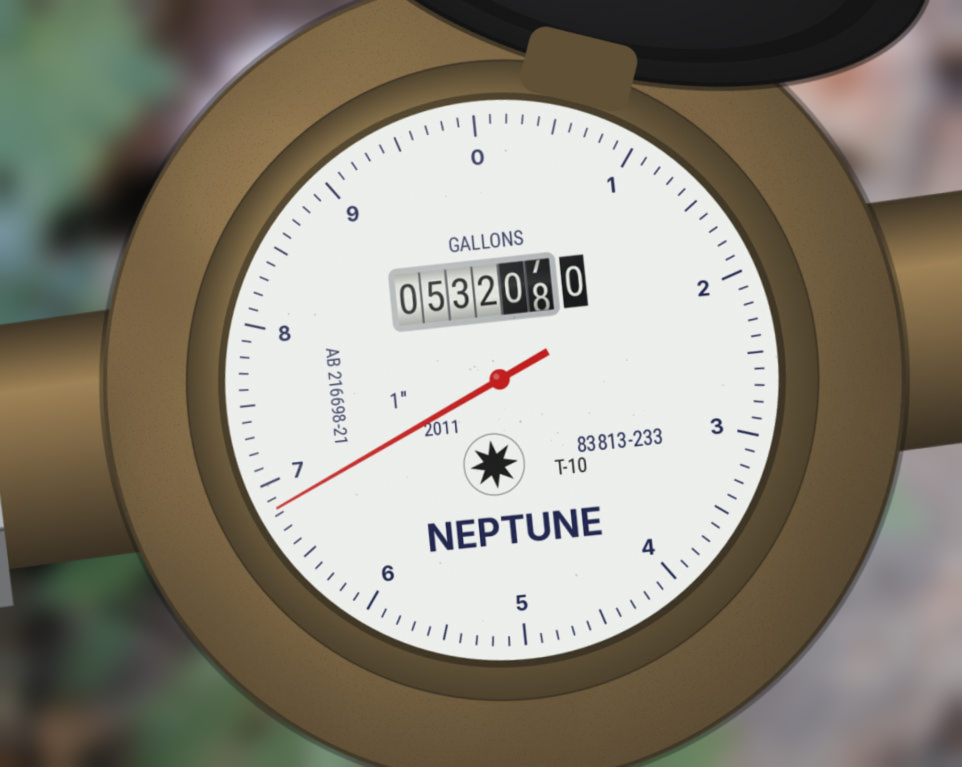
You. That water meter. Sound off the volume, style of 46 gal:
532076.8 gal
